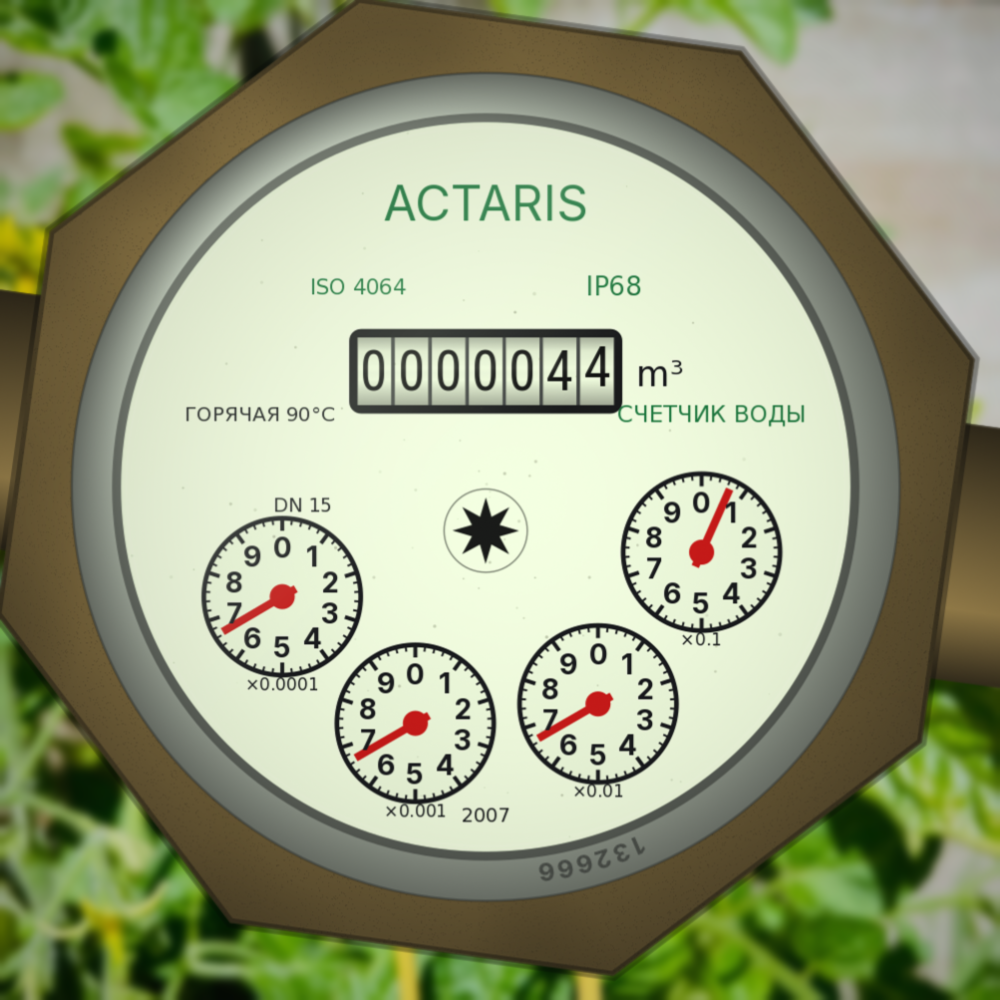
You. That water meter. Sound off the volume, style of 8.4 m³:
44.0666 m³
